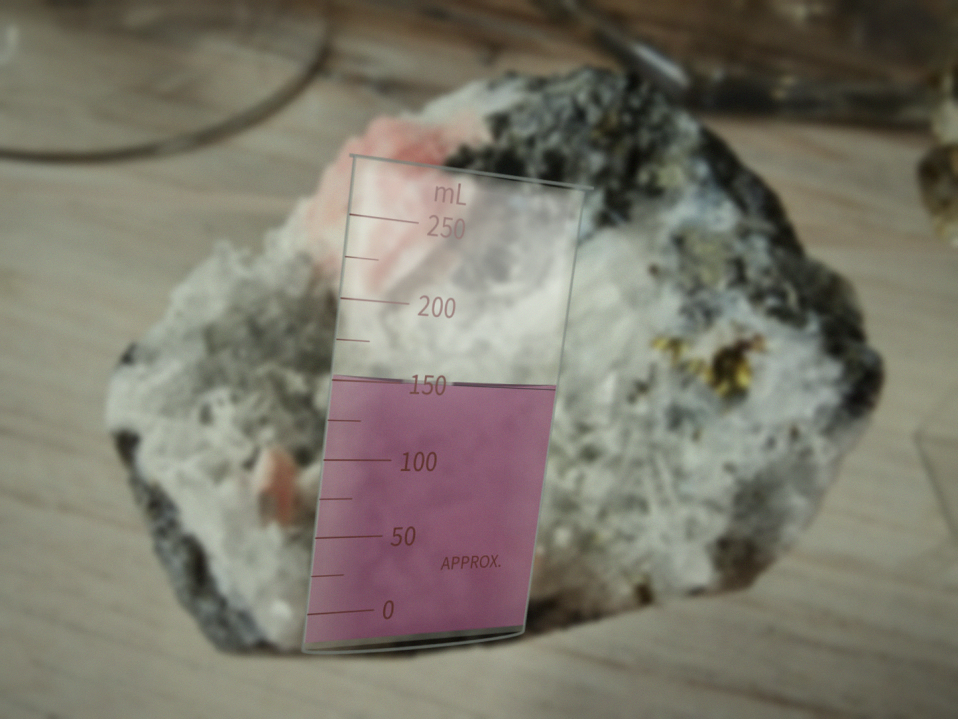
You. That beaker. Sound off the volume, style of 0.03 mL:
150 mL
